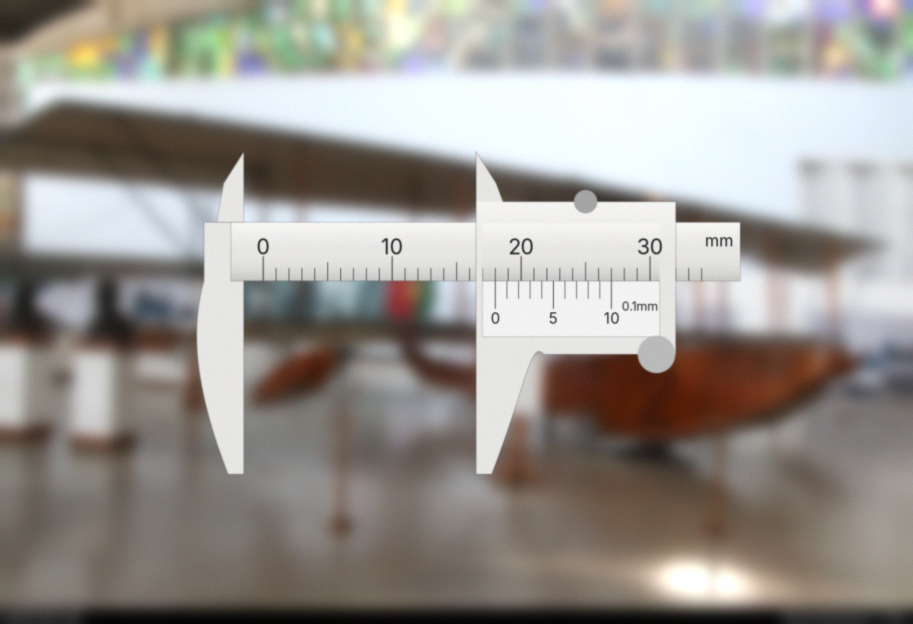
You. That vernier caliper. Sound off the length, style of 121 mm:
18.0 mm
